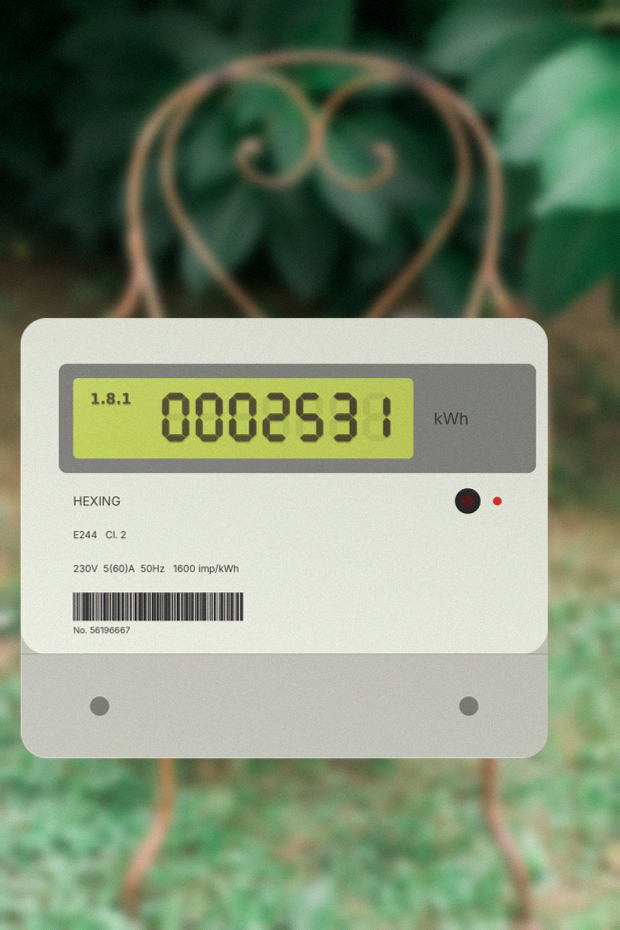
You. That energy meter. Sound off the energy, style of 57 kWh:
2531 kWh
